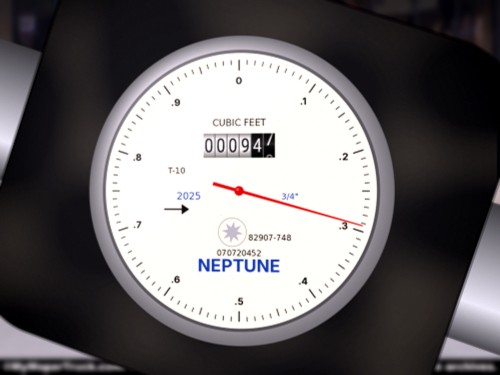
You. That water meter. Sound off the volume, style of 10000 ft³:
947.29 ft³
